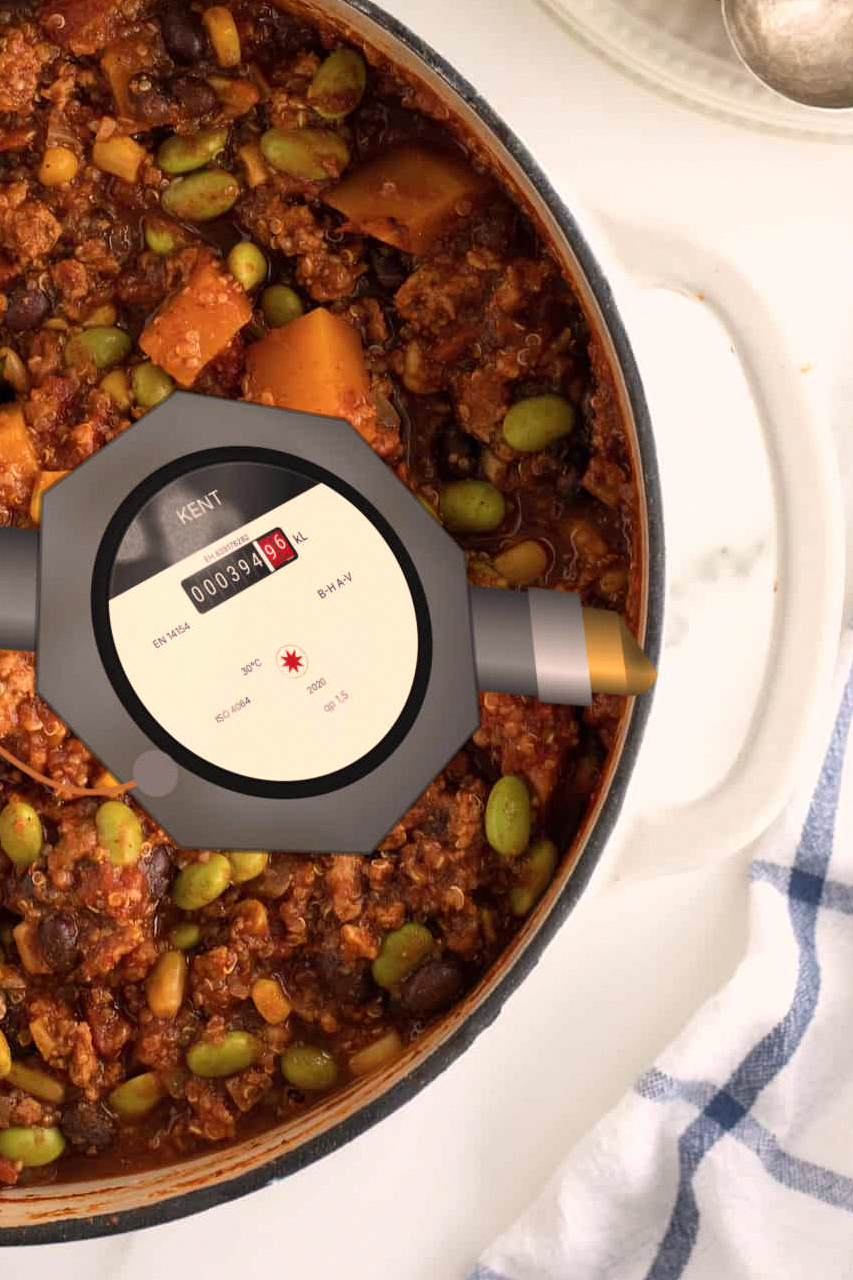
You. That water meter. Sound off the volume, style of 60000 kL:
394.96 kL
